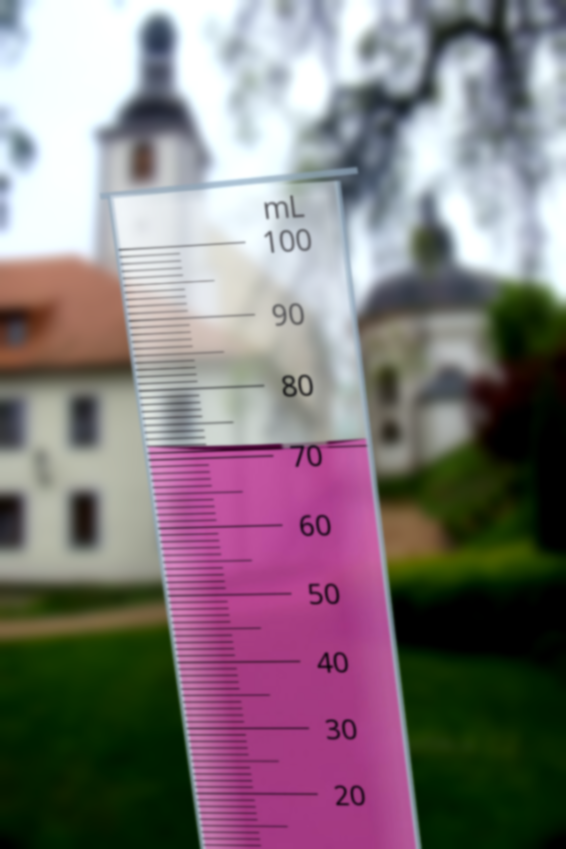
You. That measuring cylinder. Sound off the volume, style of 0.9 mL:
71 mL
